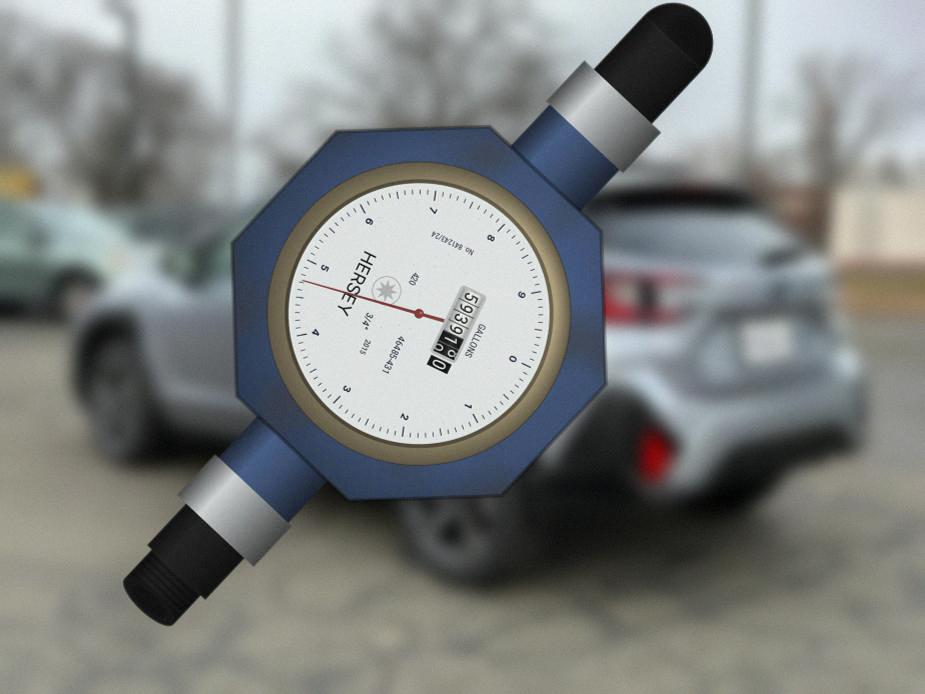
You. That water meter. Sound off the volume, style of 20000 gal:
5939184.7 gal
